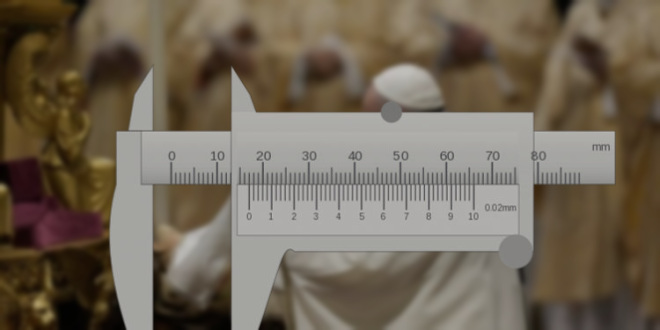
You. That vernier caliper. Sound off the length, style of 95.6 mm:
17.0 mm
